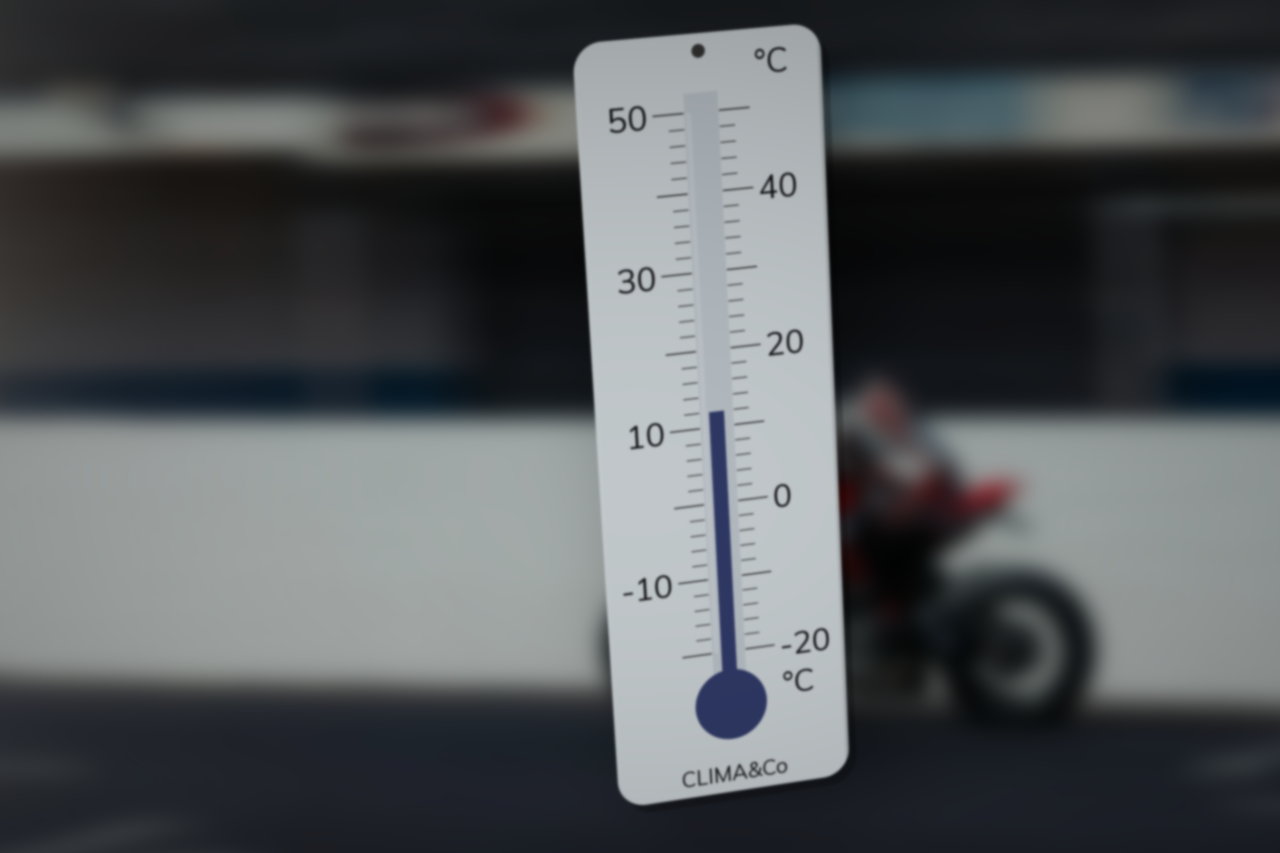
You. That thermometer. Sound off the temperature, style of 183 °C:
12 °C
